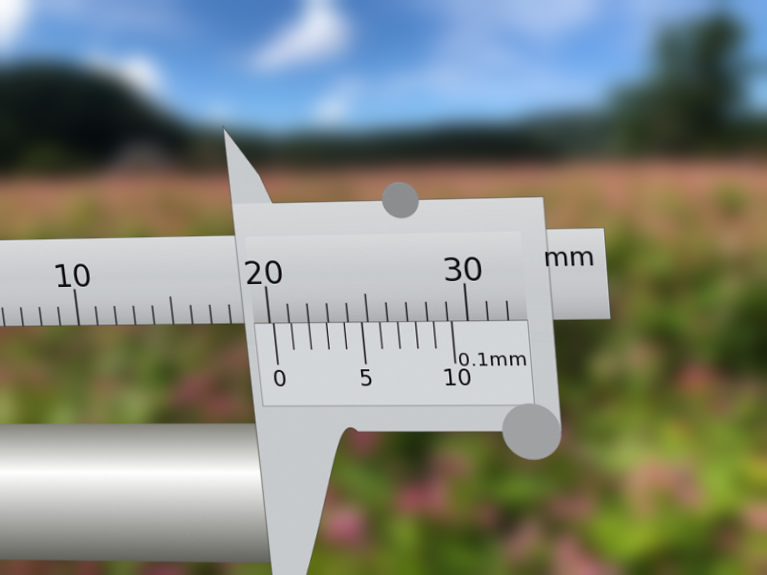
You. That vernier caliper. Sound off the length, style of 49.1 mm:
20.2 mm
